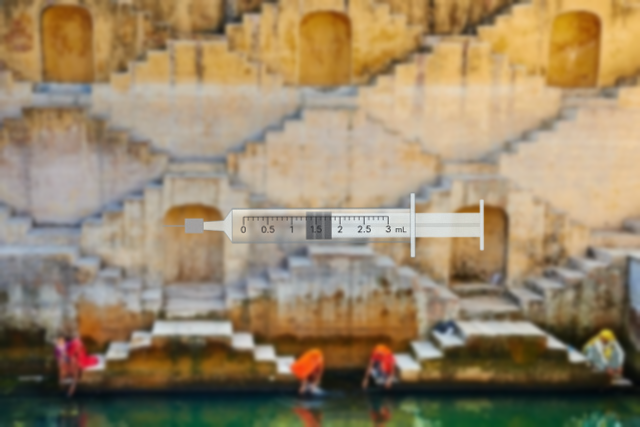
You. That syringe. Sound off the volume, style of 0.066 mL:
1.3 mL
